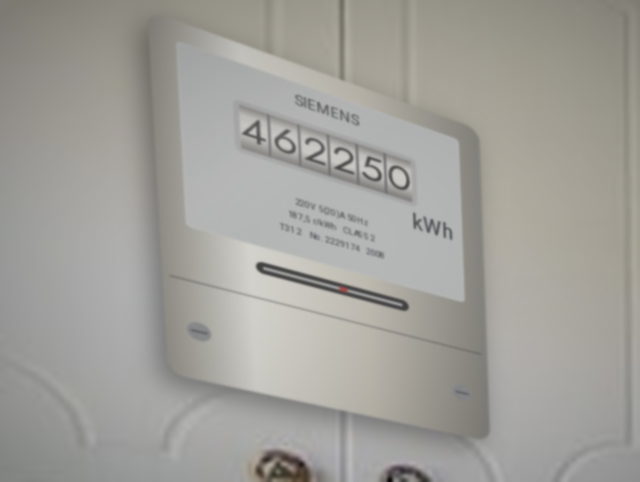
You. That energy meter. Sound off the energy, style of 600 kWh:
462250 kWh
